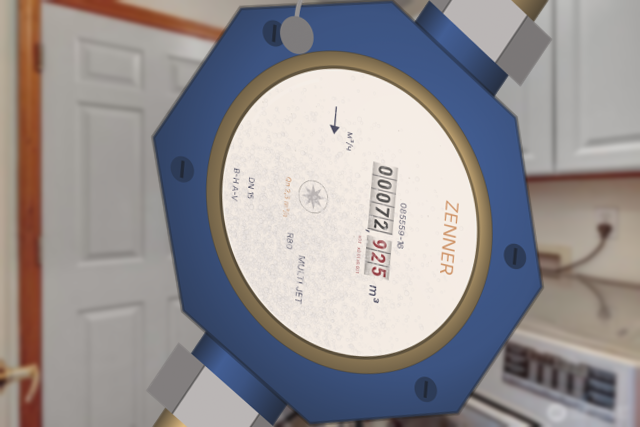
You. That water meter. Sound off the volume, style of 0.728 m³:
72.925 m³
